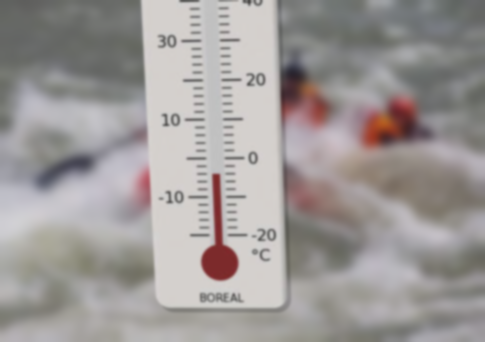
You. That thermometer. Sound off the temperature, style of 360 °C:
-4 °C
